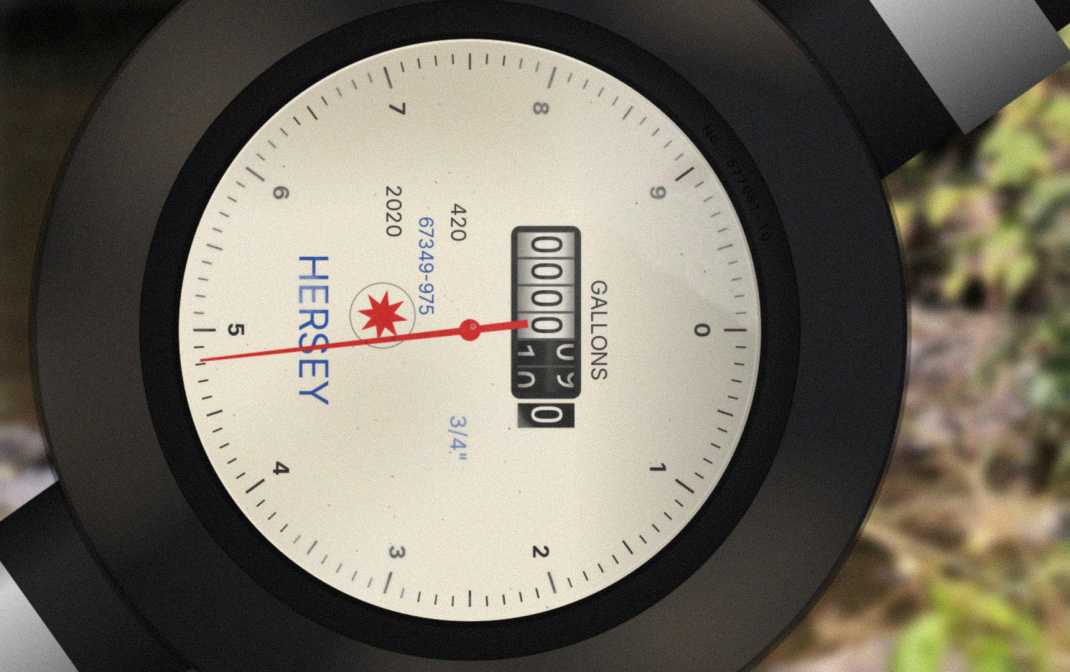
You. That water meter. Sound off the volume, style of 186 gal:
94.8 gal
